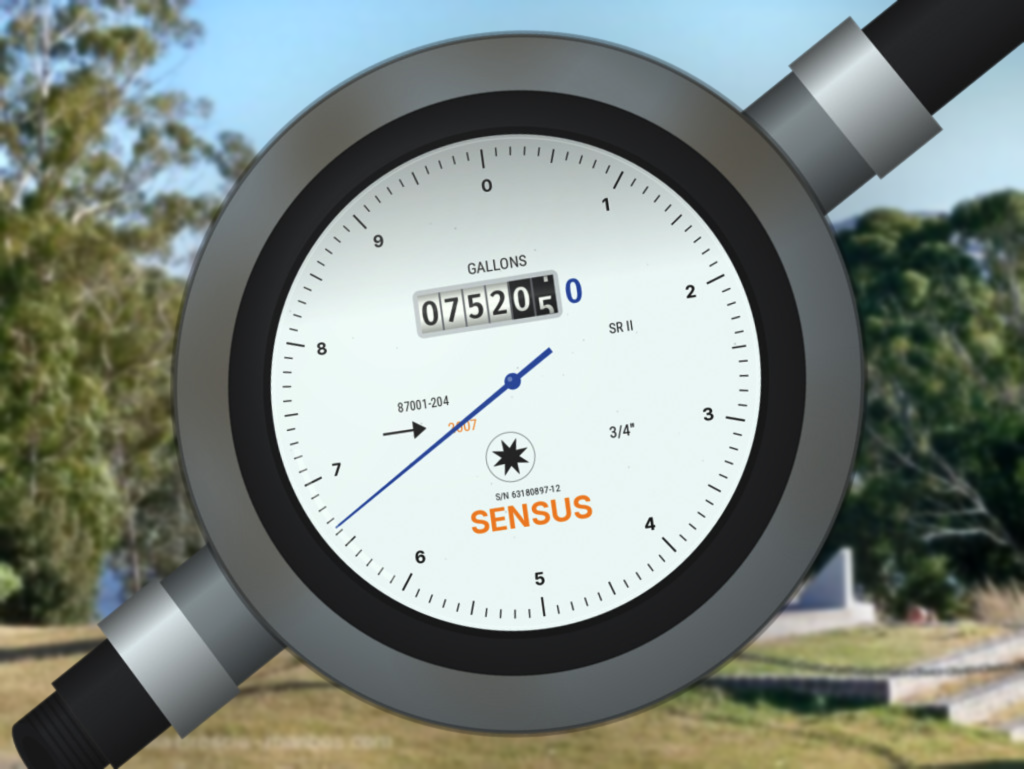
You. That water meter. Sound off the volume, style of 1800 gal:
752046.6 gal
